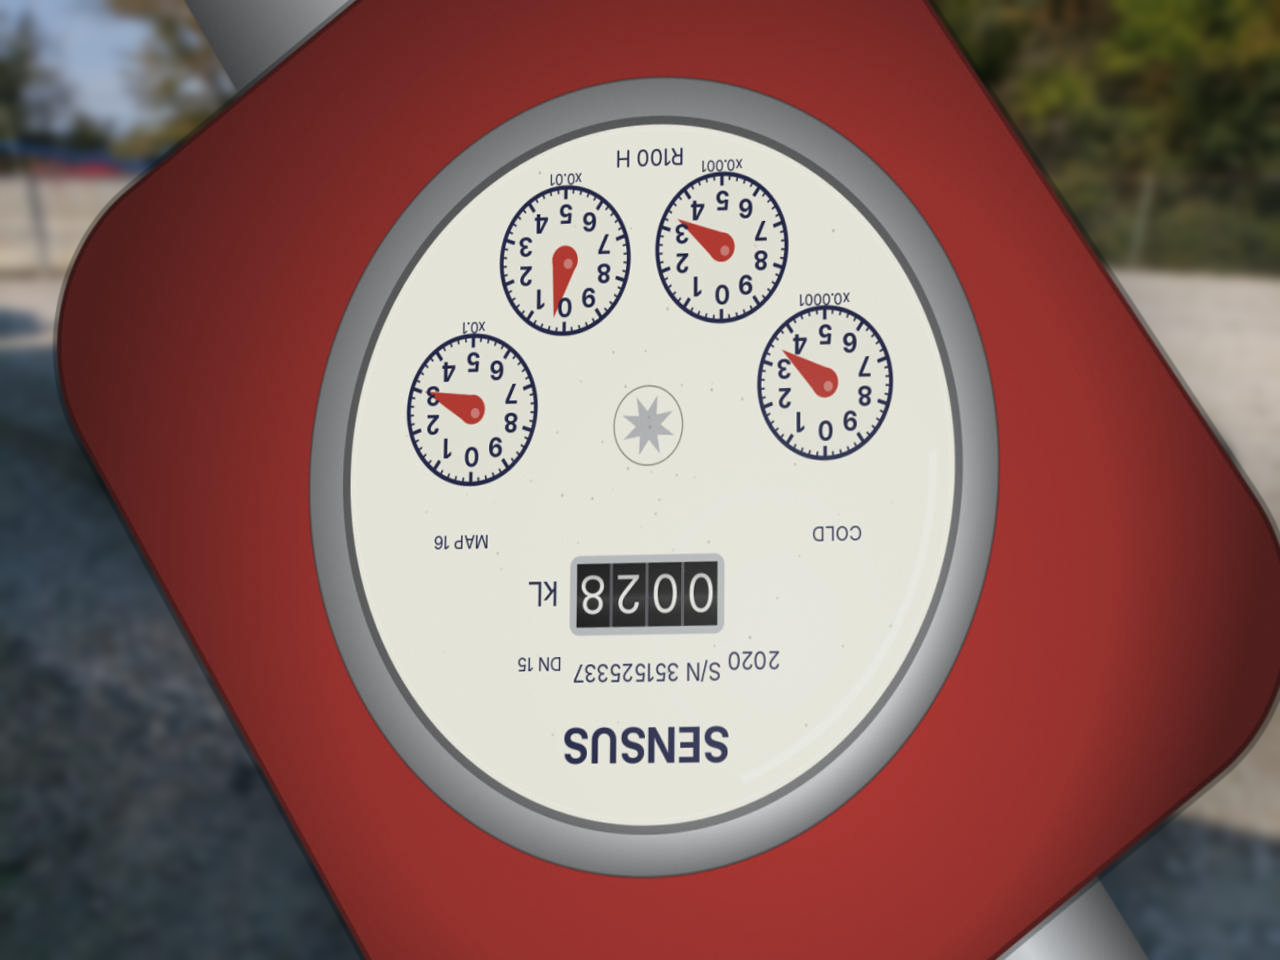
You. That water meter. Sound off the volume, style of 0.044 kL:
28.3033 kL
